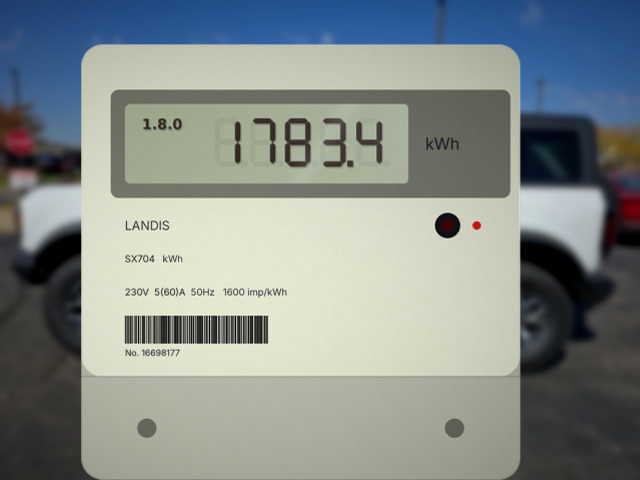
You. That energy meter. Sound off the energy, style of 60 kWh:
1783.4 kWh
